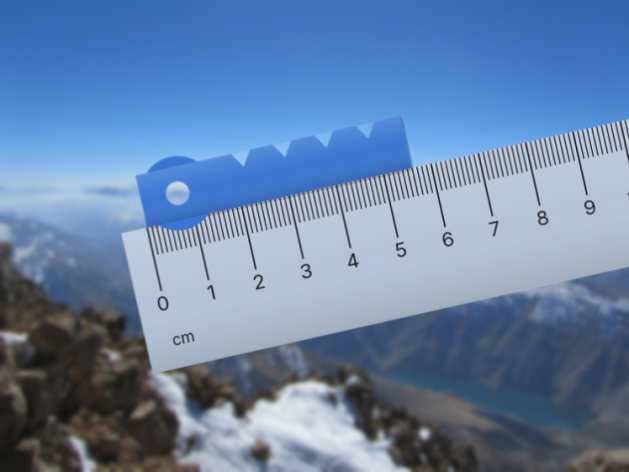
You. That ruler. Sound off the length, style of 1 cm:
5.6 cm
